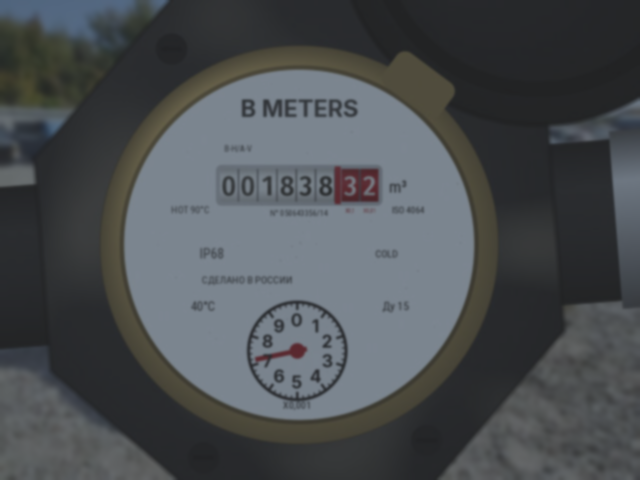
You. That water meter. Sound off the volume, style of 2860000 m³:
1838.327 m³
